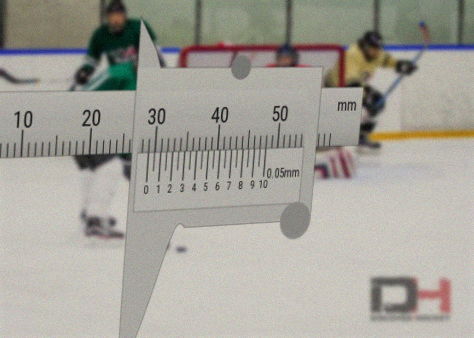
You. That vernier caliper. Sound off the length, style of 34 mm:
29.0 mm
